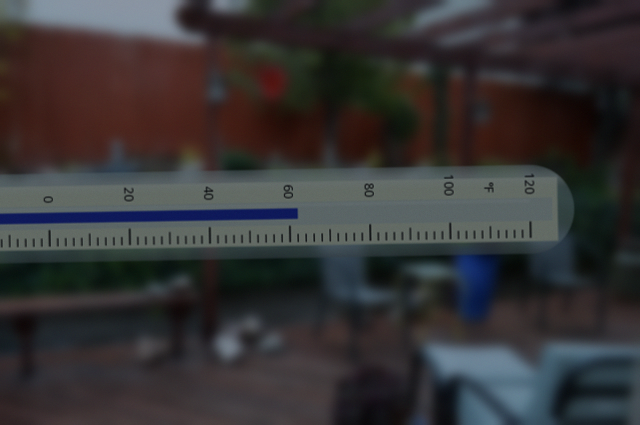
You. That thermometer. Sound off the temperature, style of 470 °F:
62 °F
